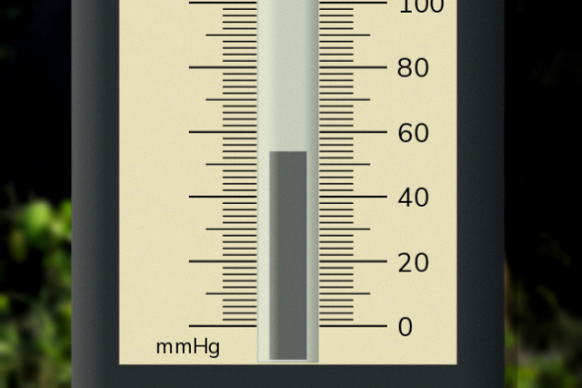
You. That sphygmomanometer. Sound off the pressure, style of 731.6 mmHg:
54 mmHg
